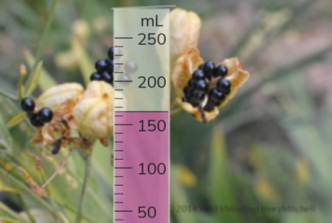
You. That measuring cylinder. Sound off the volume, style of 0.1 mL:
165 mL
